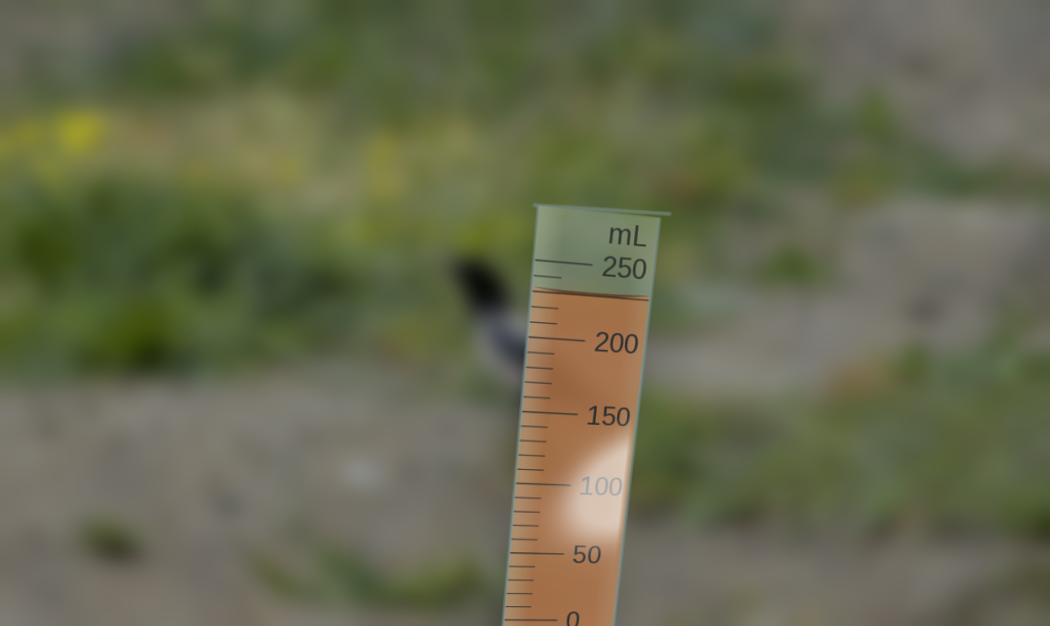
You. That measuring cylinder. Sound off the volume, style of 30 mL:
230 mL
